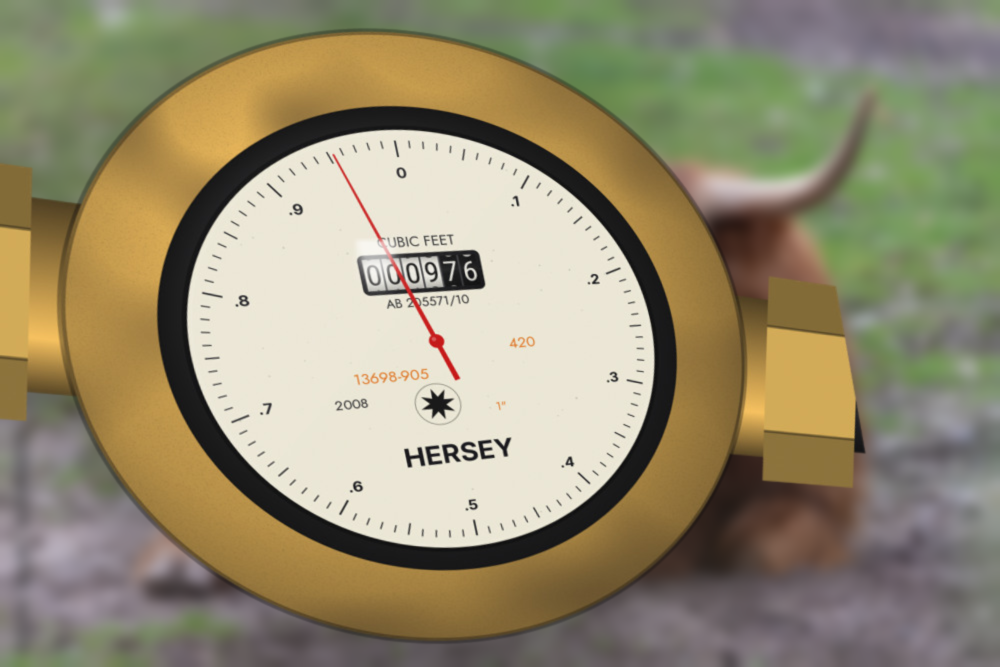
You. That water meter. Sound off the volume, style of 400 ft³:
975.95 ft³
